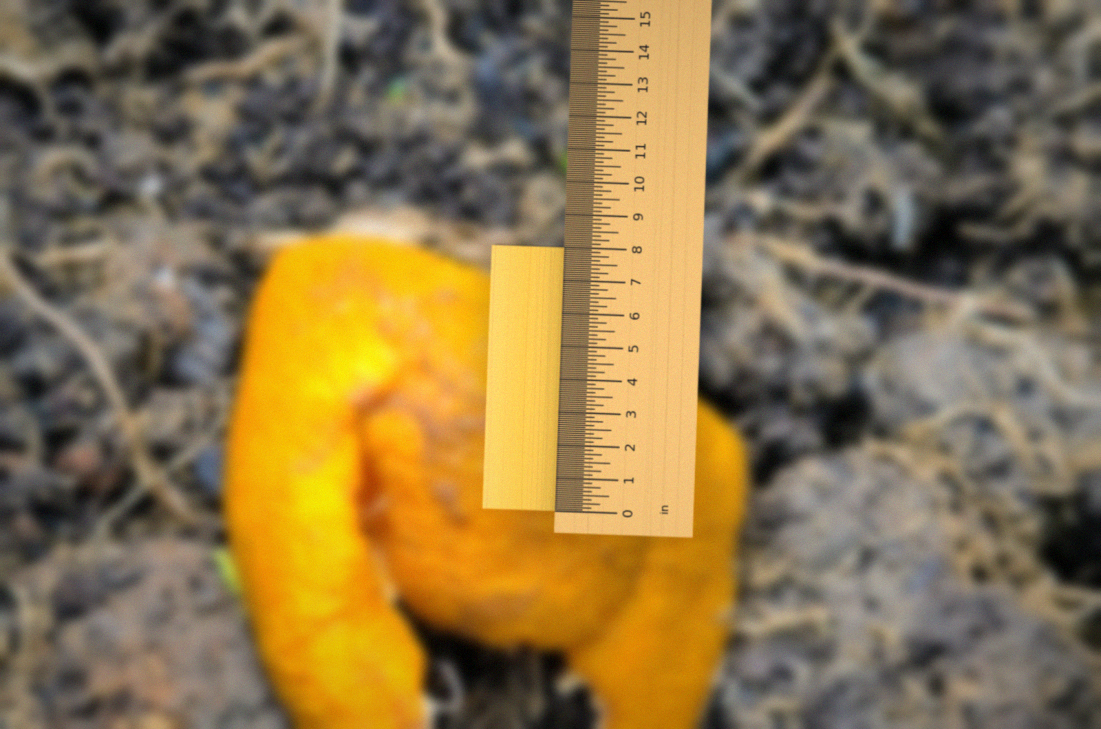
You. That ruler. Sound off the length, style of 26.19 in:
8 in
